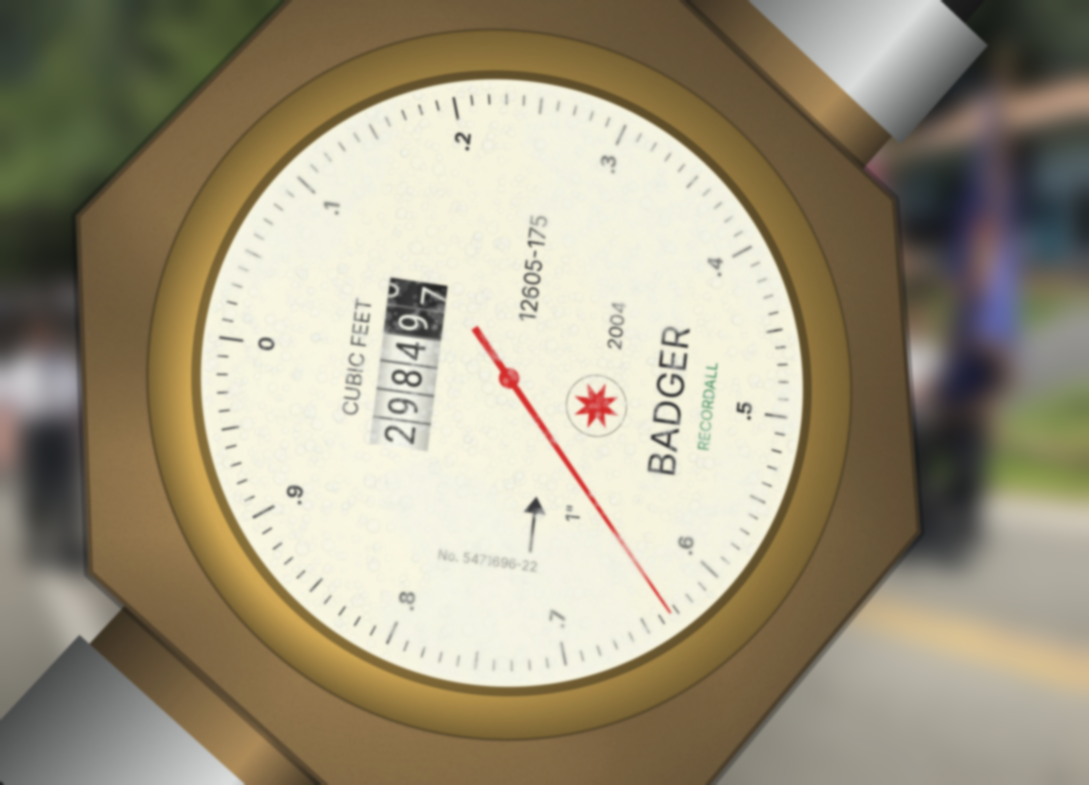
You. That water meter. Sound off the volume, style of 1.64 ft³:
298496.63 ft³
